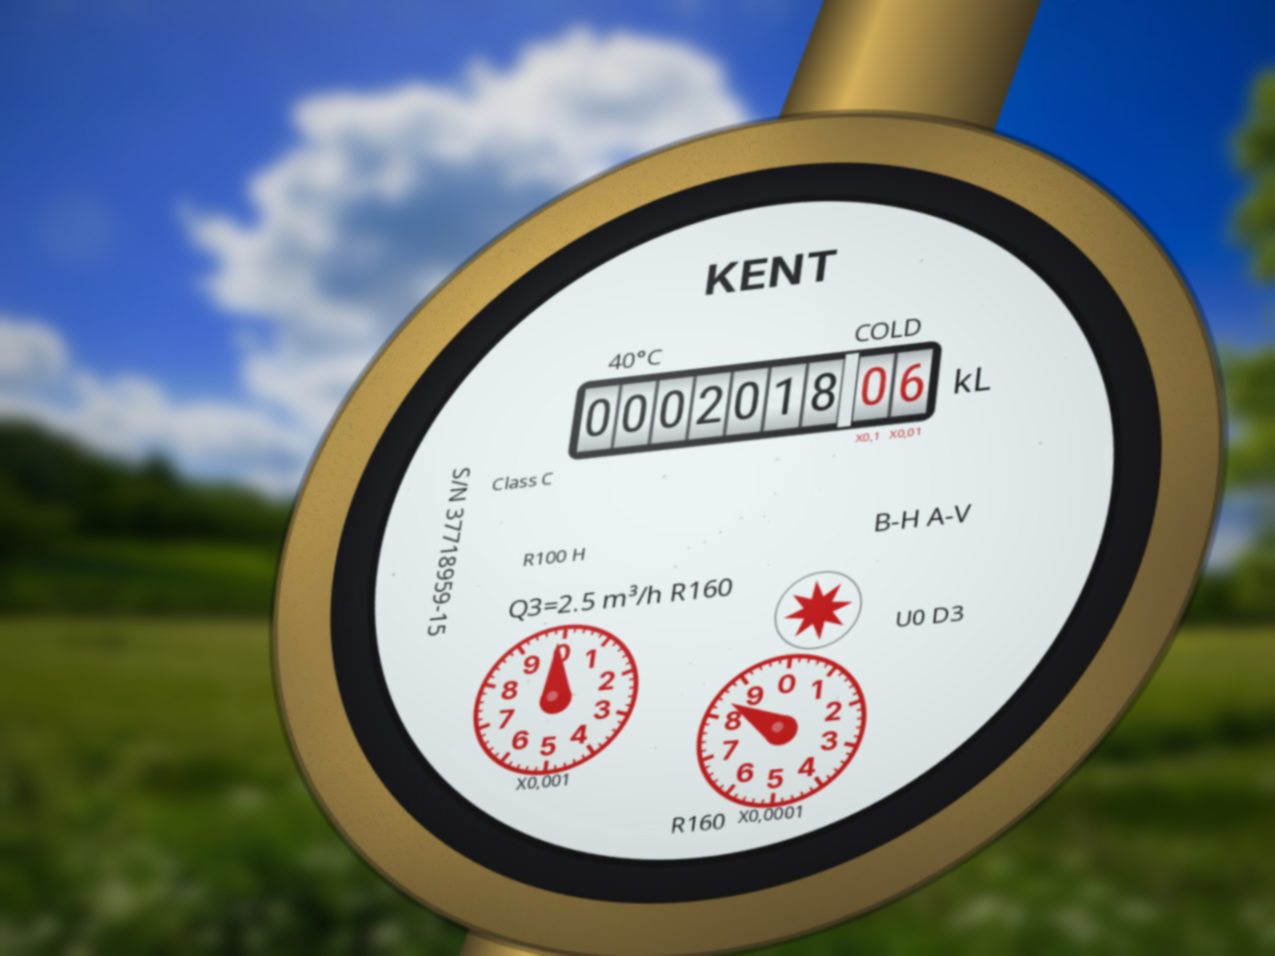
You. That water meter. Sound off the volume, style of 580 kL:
2018.0598 kL
